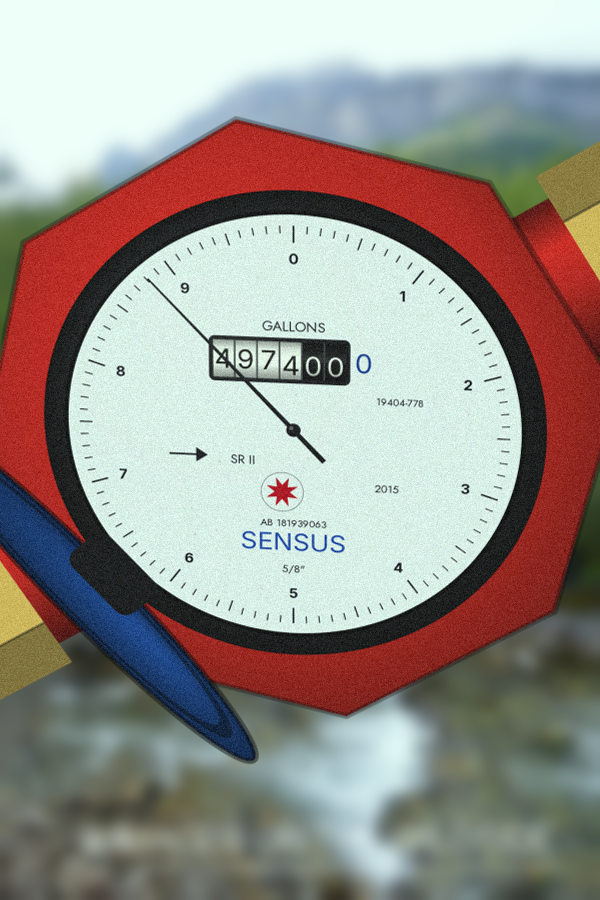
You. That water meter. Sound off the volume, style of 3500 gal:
4973998.8 gal
